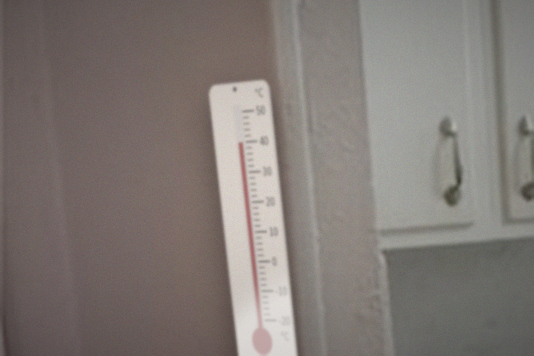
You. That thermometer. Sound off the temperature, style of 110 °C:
40 °C
